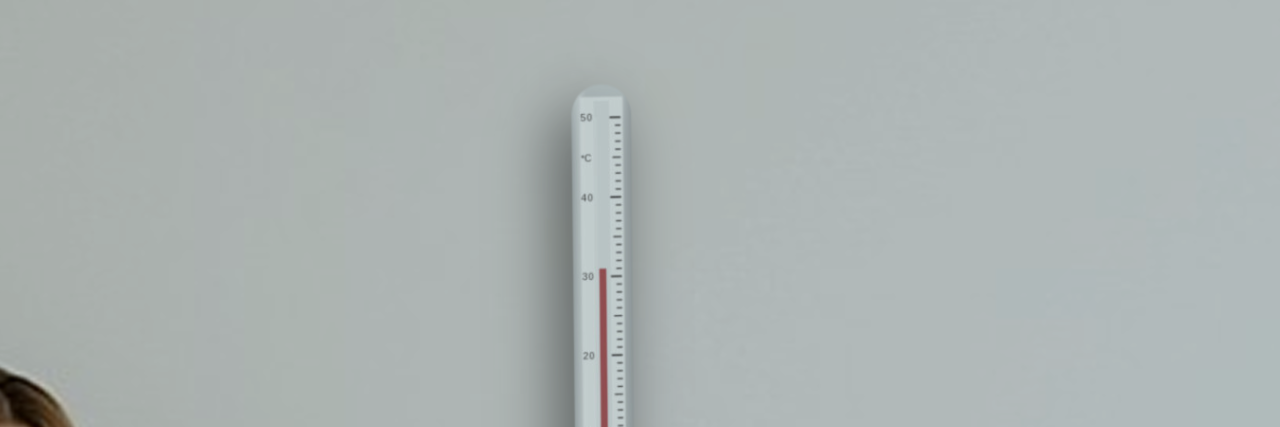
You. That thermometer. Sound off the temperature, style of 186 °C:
31 °C
